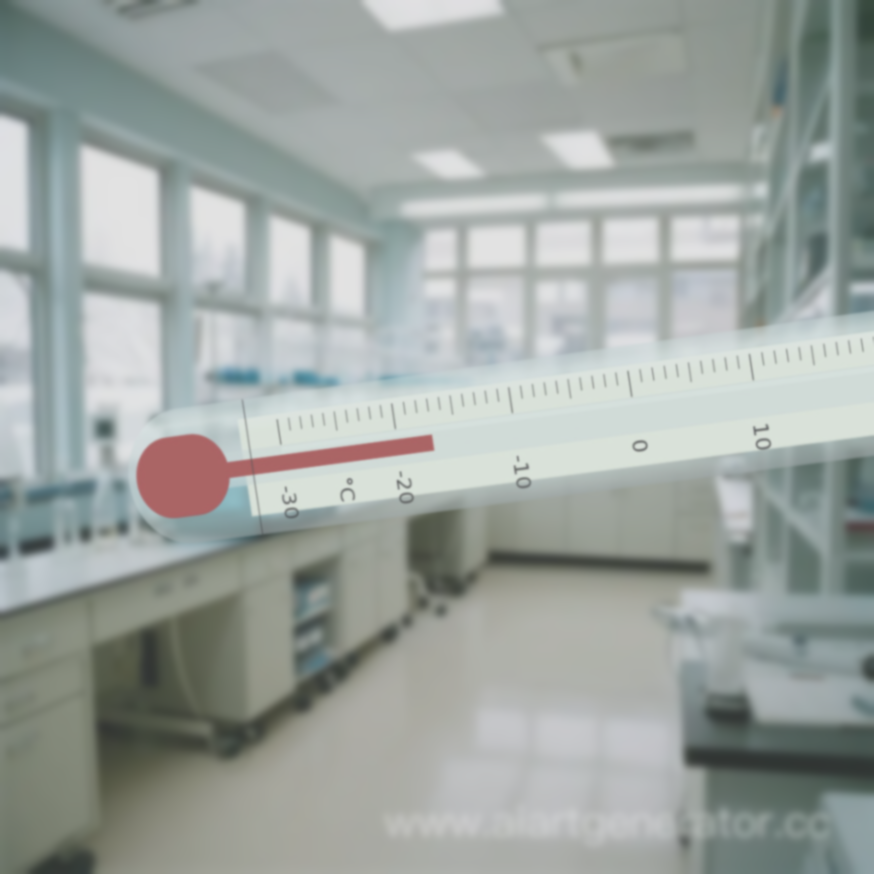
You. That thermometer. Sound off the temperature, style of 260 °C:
-17 °C
